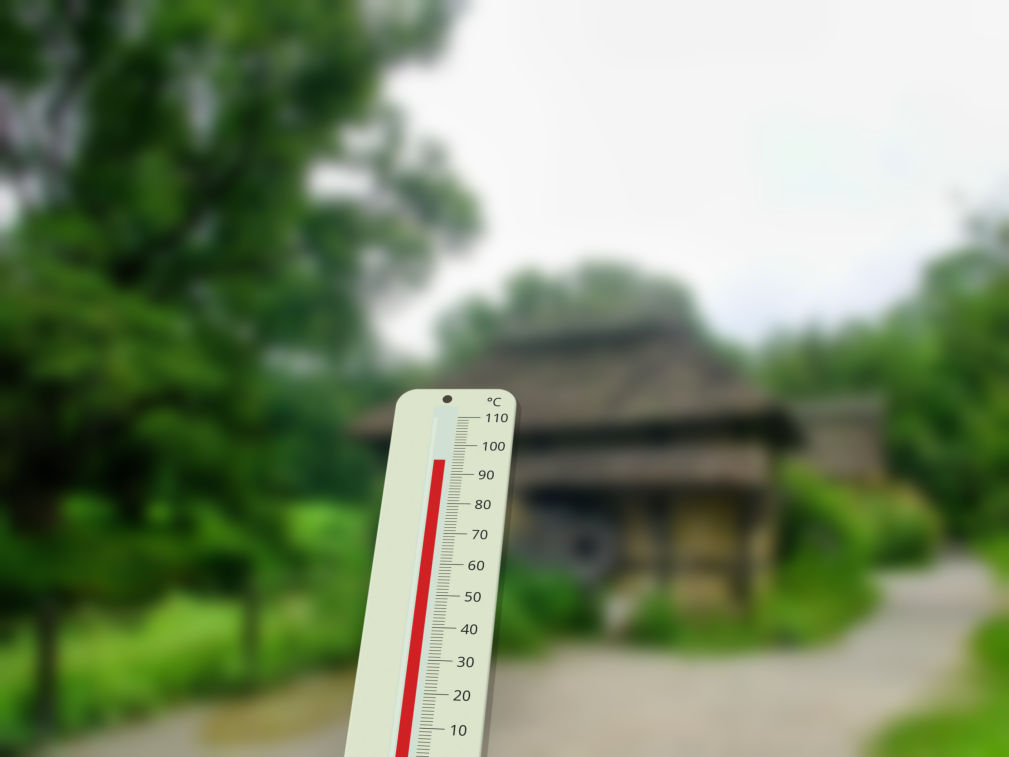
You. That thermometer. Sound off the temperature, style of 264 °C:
95 °C
